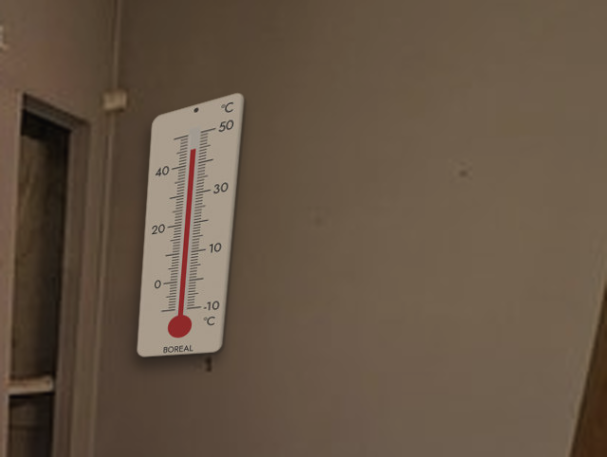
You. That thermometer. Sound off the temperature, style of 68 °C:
45 °C
